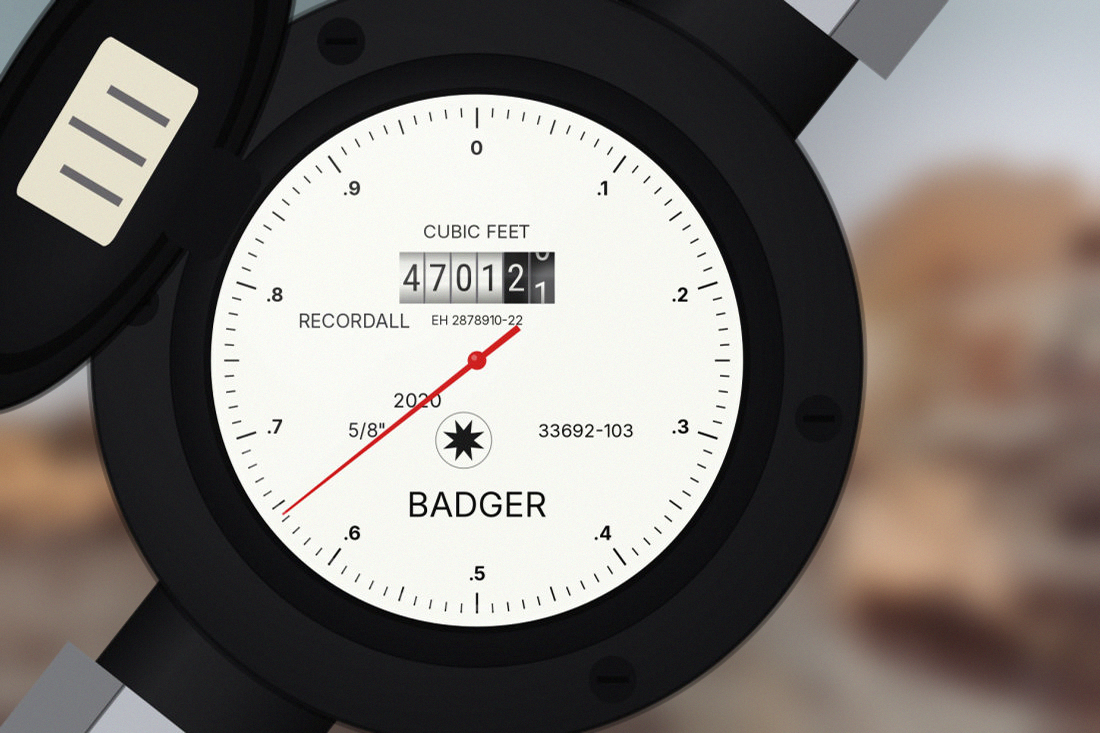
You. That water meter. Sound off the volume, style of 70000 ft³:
470120.64 ft³
